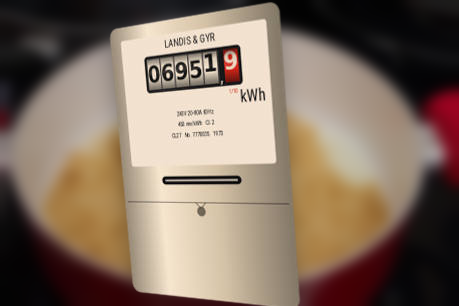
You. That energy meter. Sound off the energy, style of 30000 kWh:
6951.9 kWh
